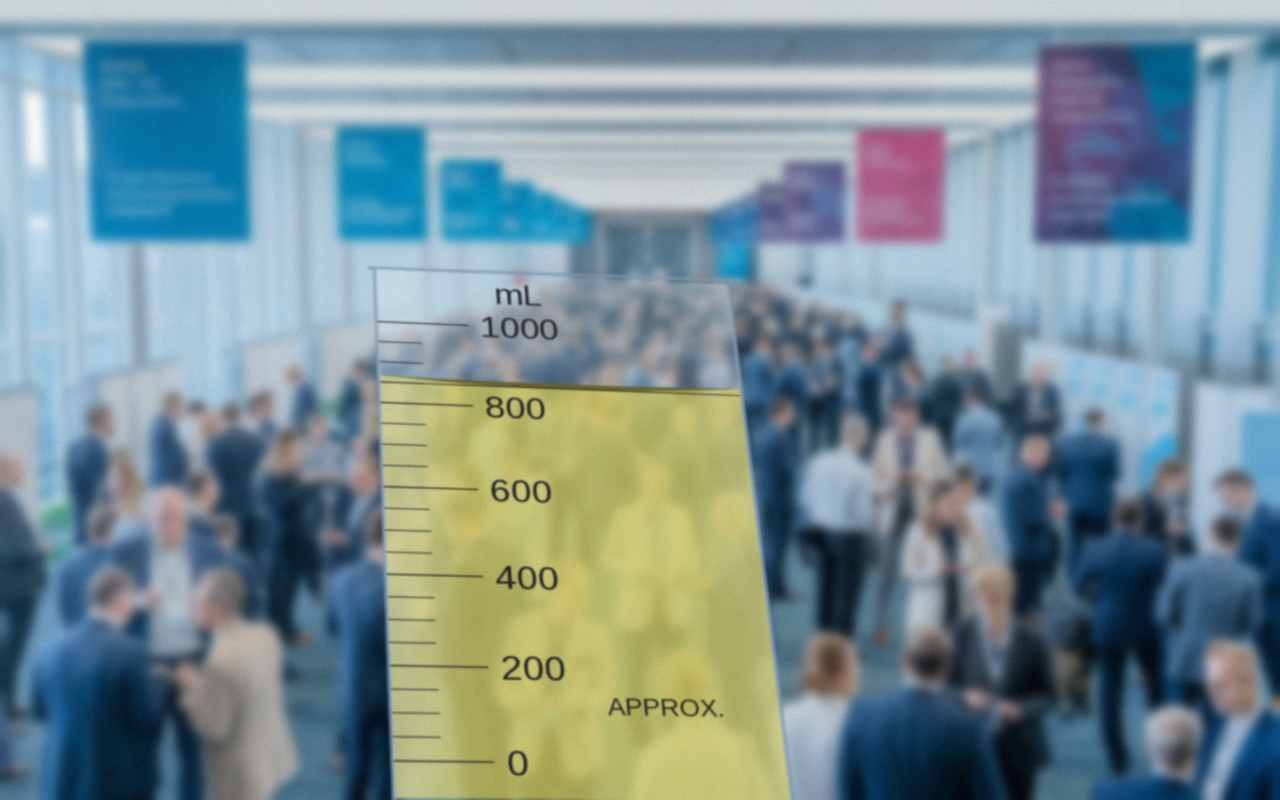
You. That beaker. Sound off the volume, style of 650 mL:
850 mL
